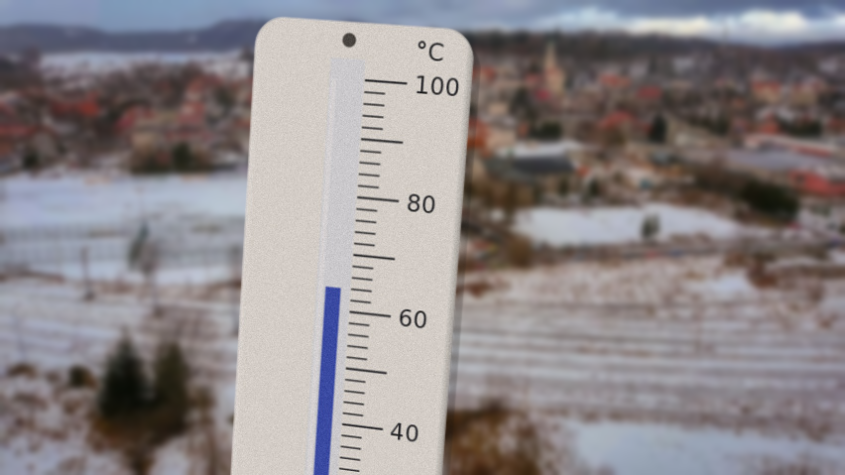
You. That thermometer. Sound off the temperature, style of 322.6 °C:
64 °C
